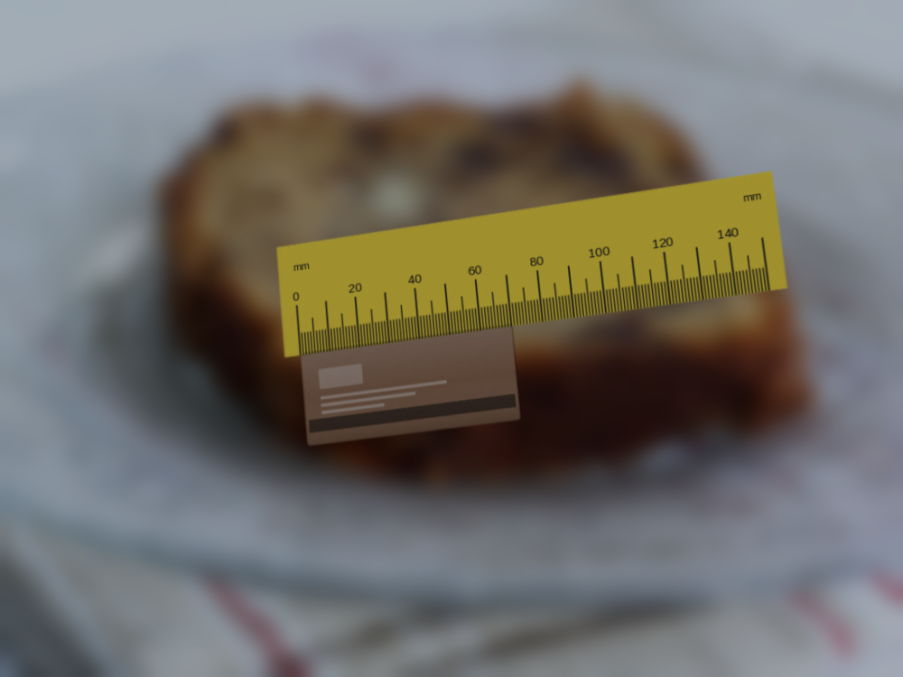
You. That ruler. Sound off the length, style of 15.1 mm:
70 mm
